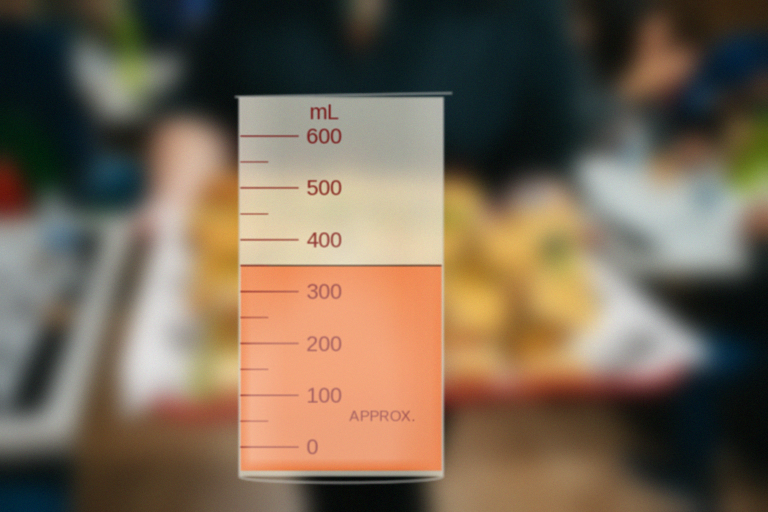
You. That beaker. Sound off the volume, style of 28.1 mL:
350 mL
